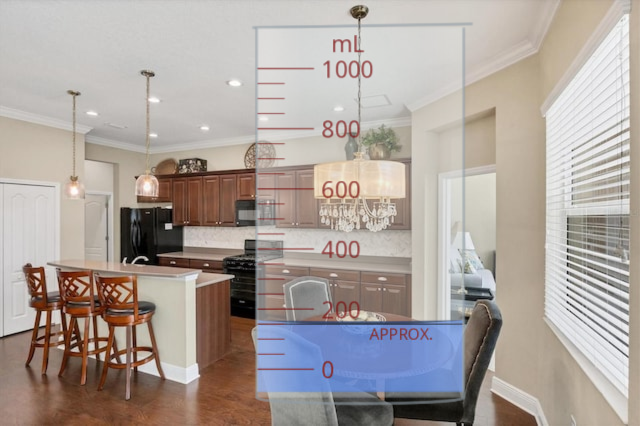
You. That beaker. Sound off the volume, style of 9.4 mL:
150 mL
